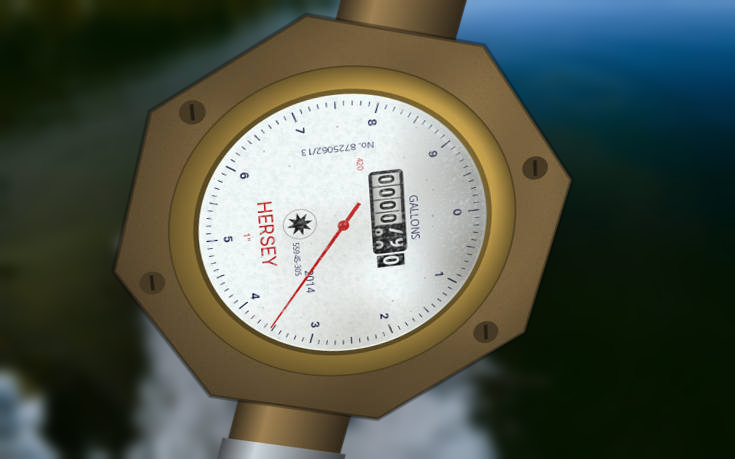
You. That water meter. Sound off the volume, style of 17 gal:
793.5 gal
